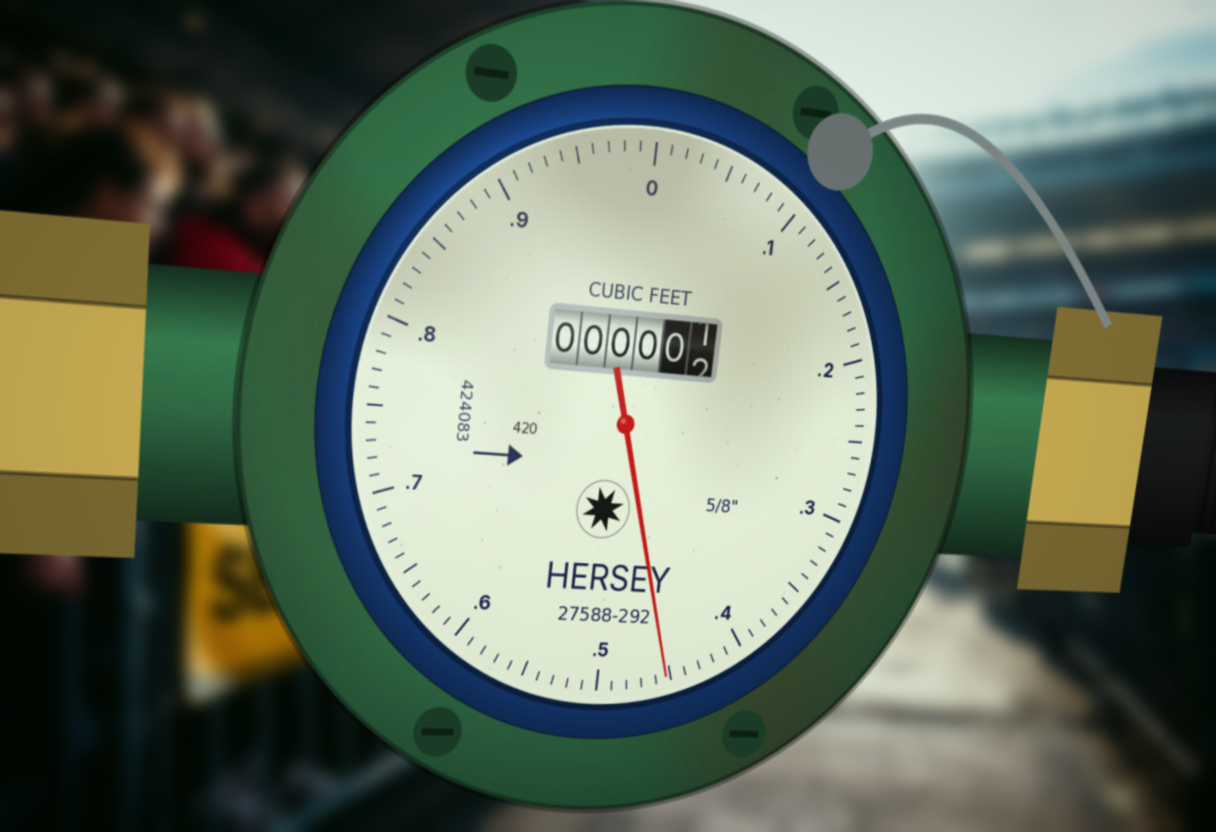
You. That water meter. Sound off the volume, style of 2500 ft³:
1.45 ft³
